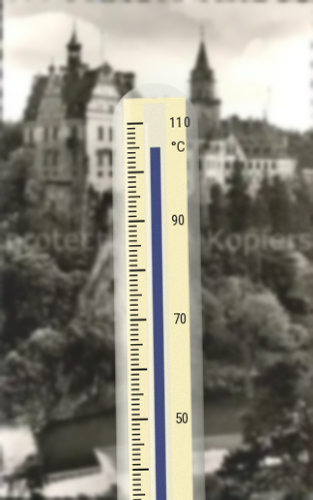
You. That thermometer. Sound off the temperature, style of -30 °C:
105 °C
